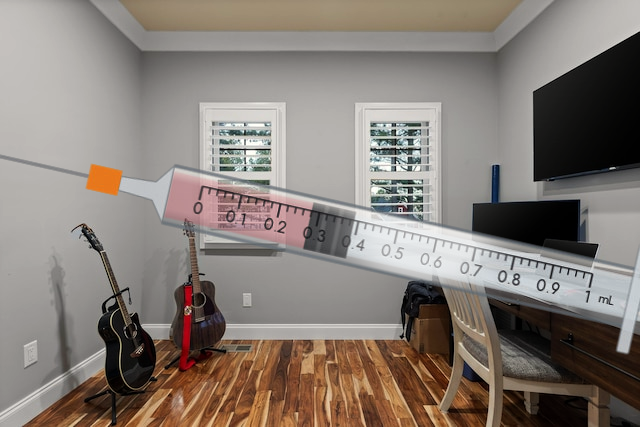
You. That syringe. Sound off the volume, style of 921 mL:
0.28 mL
